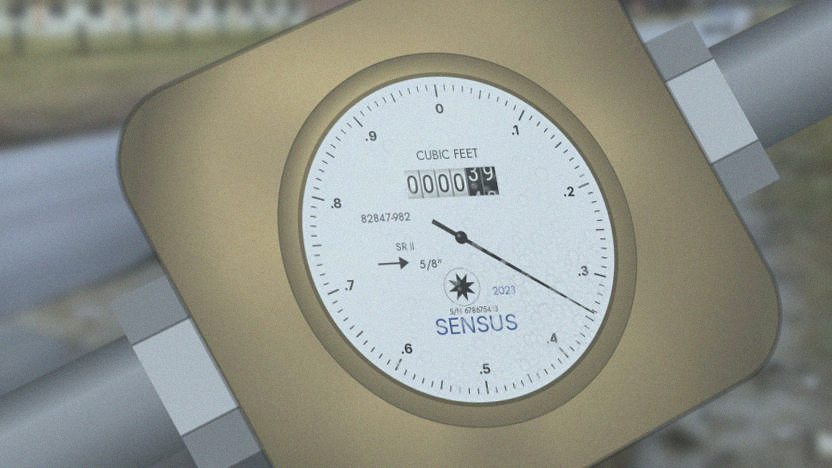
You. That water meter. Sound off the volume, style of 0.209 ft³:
39.34 ft³
